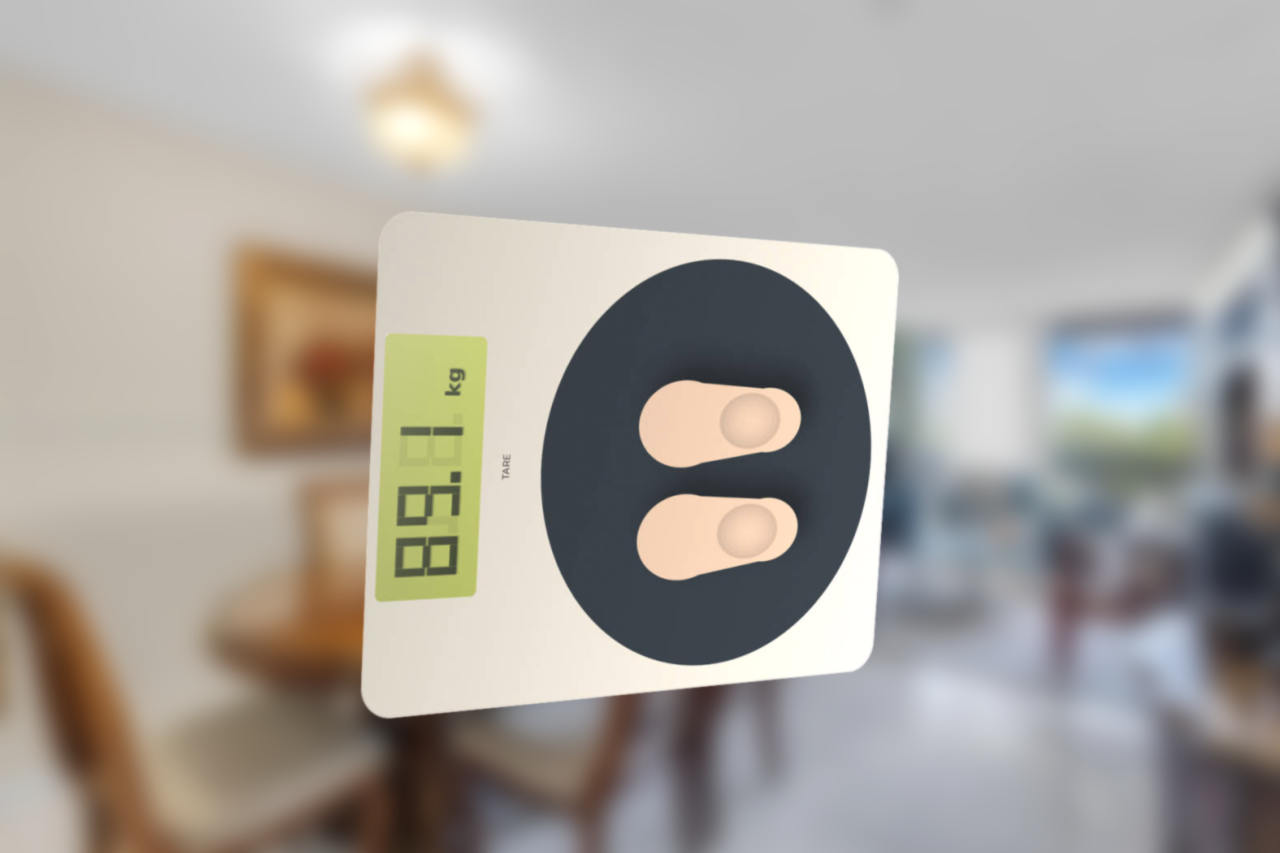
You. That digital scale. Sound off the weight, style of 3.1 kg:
89.1 kg
